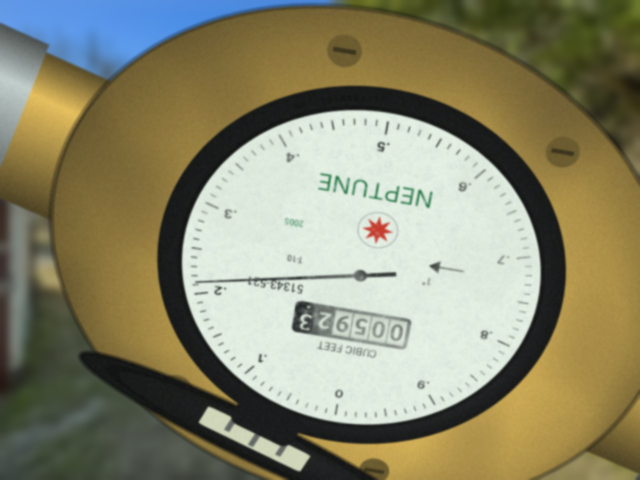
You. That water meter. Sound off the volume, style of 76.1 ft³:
5923.21 ft³
